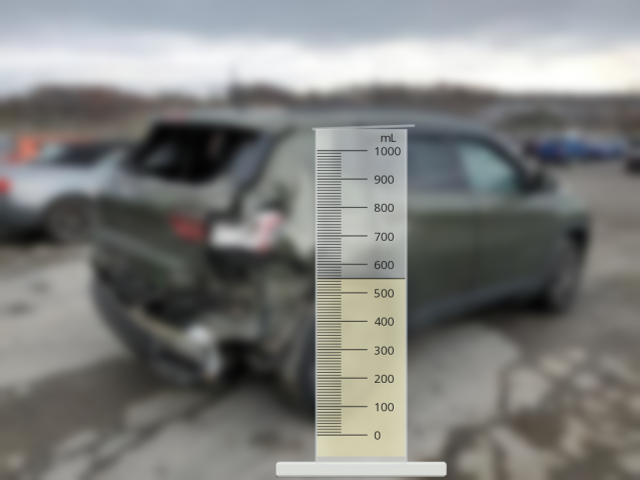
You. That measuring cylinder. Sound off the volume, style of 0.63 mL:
550 mL
